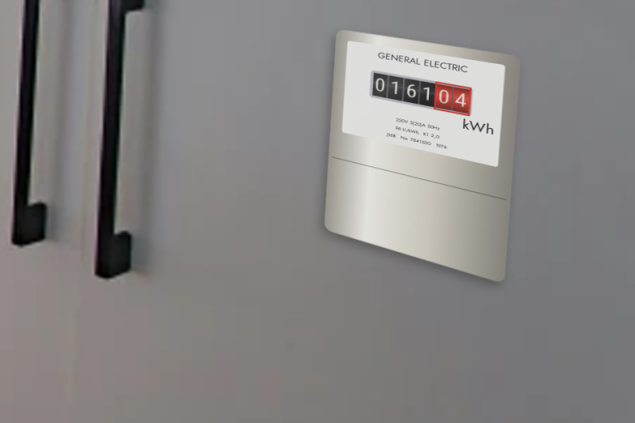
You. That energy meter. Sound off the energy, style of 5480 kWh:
161.04 kWh
